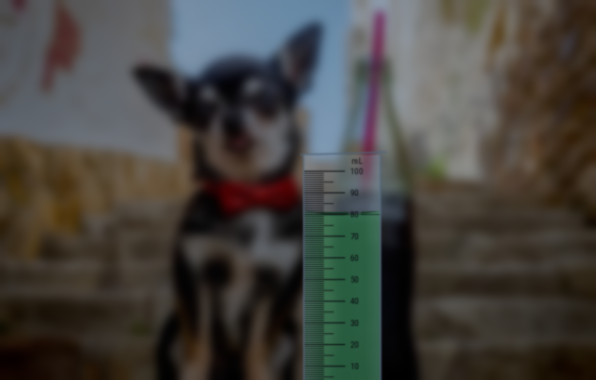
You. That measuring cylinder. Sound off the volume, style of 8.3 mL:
80 mL
